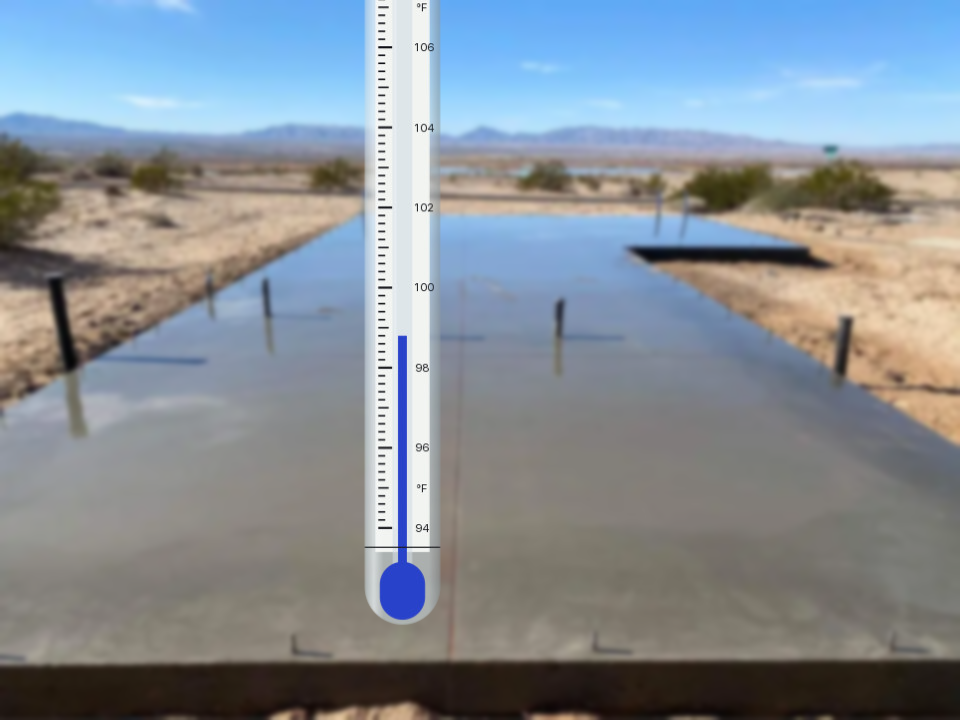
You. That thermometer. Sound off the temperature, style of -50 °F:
98.8 °F
